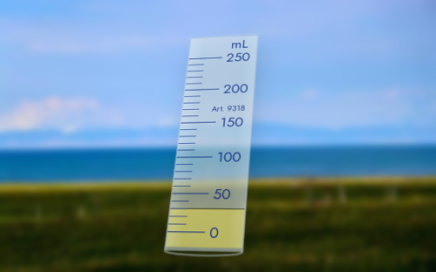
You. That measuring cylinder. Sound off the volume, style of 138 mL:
30 mL
